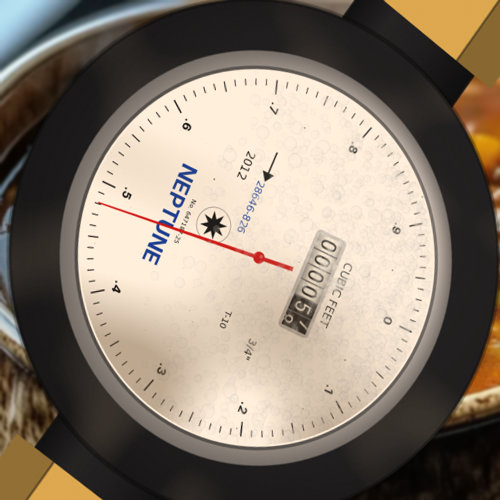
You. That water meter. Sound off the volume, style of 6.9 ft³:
57.48 ft³
